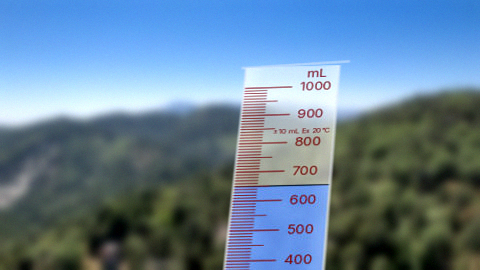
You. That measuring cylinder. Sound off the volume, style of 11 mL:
650 mL
